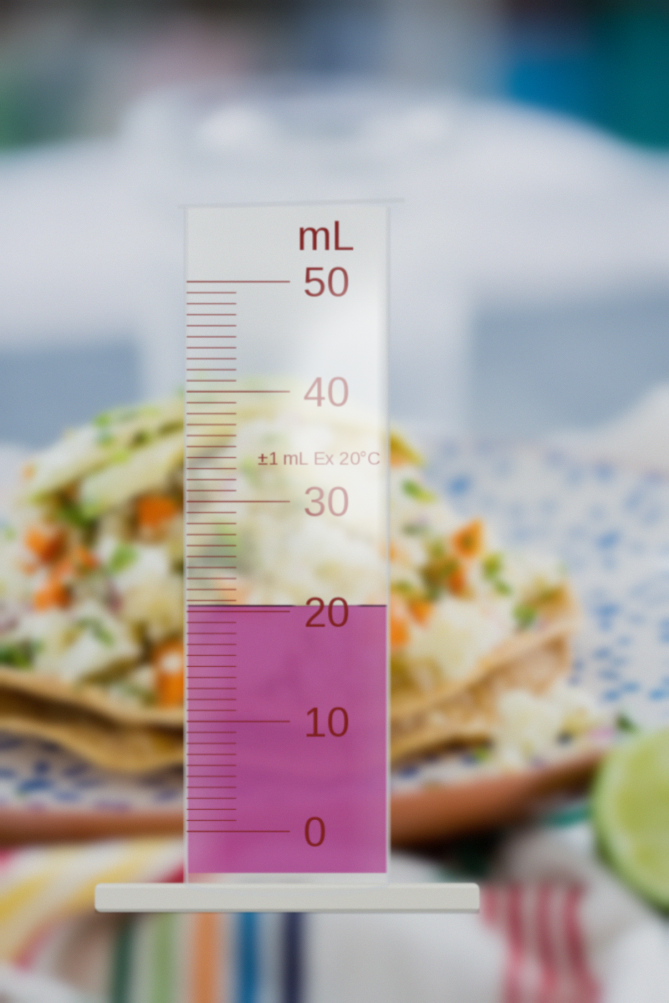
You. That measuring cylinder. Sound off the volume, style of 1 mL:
20.5 mL
